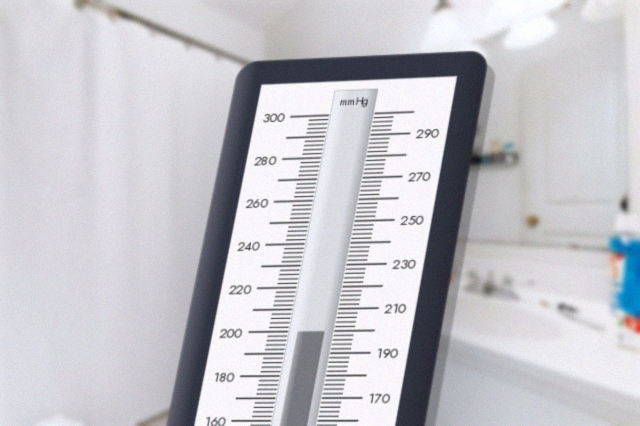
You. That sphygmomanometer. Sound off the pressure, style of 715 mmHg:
200 mmHg
